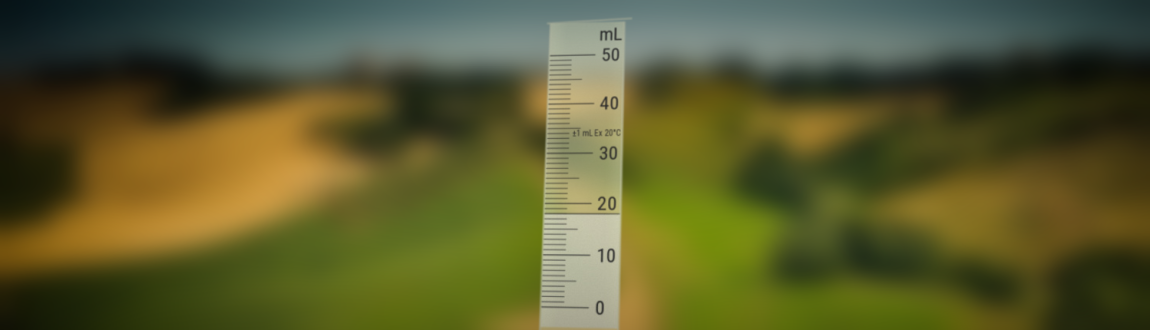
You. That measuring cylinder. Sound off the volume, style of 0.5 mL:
18 mL
